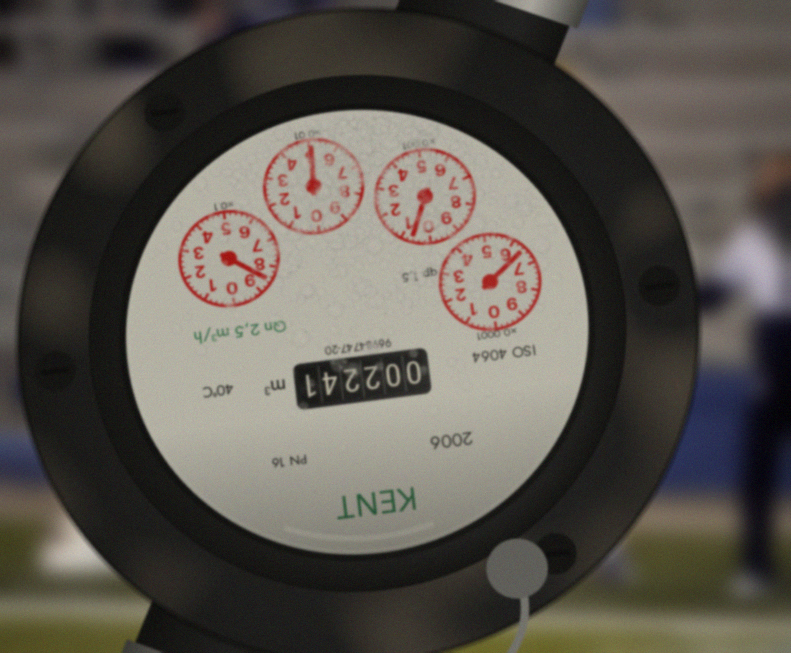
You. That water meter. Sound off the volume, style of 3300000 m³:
2241.8506 m³
